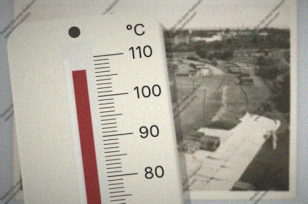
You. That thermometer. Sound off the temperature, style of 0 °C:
107 °C
